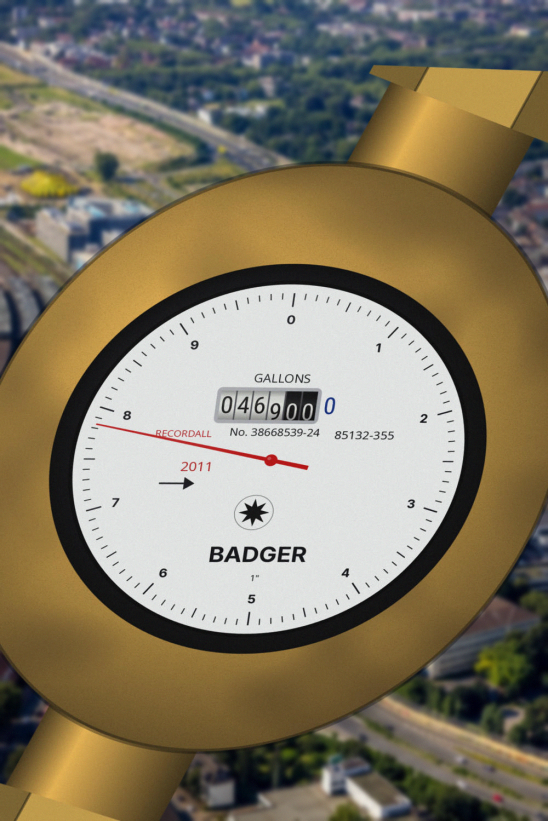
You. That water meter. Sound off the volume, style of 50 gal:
468997.8 gal
